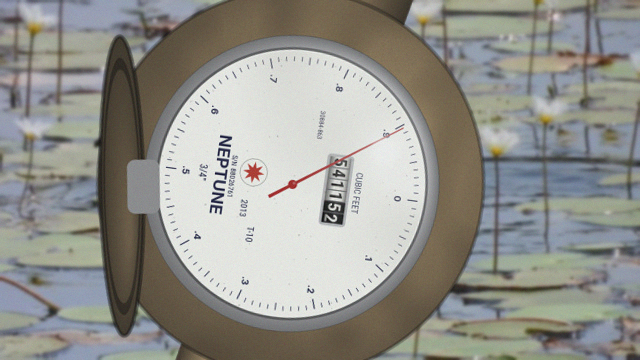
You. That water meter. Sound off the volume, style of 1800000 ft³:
541151.90 ft³
